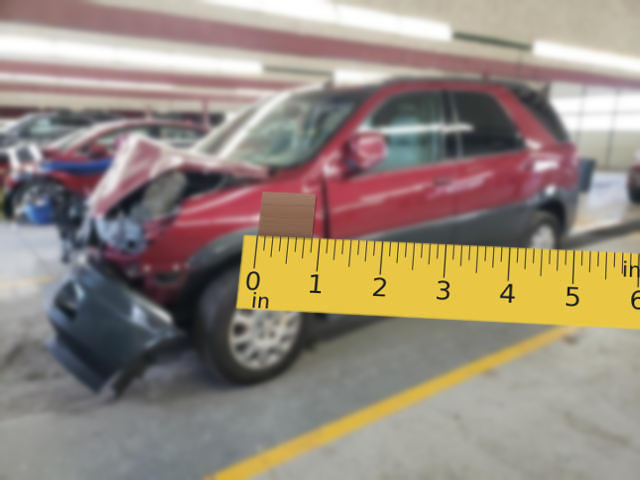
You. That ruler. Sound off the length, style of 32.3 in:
0.875 in
